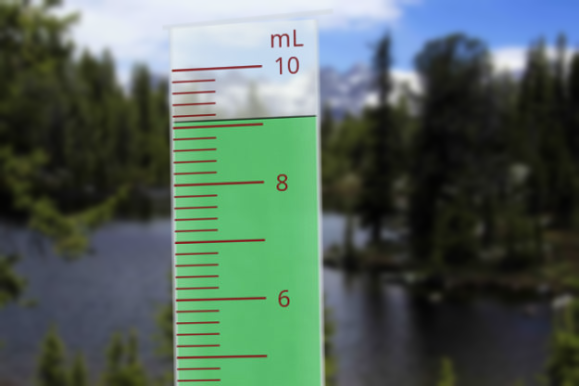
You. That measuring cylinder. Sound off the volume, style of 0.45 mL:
9.1 mL
